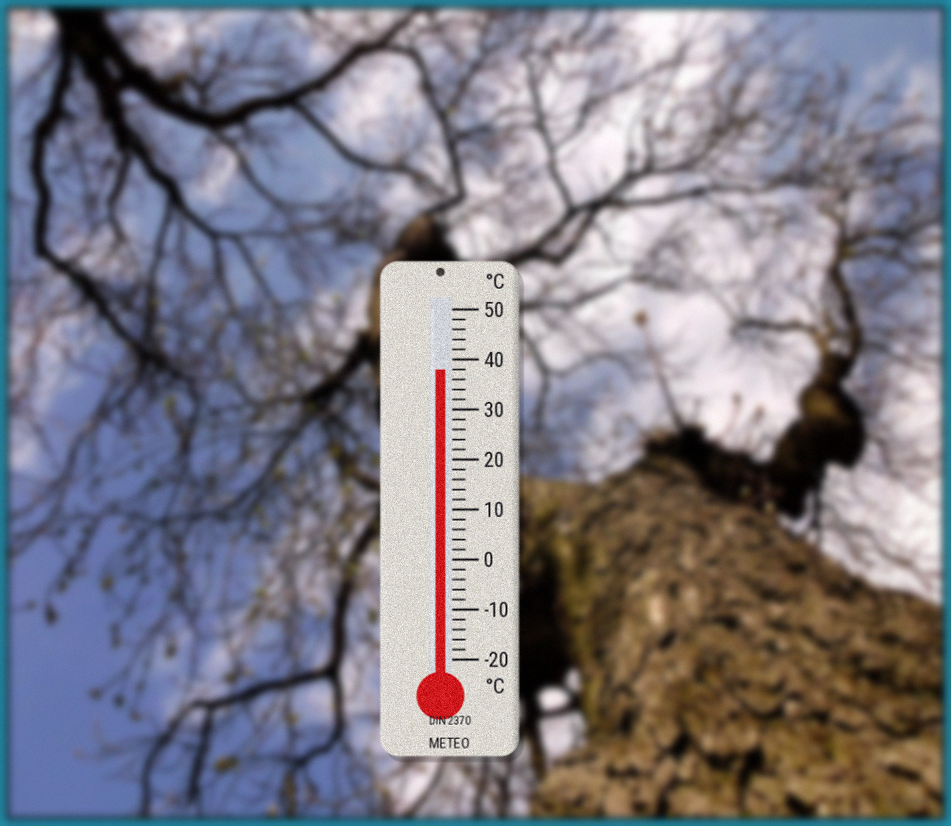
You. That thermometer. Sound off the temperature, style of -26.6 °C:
38 °C
